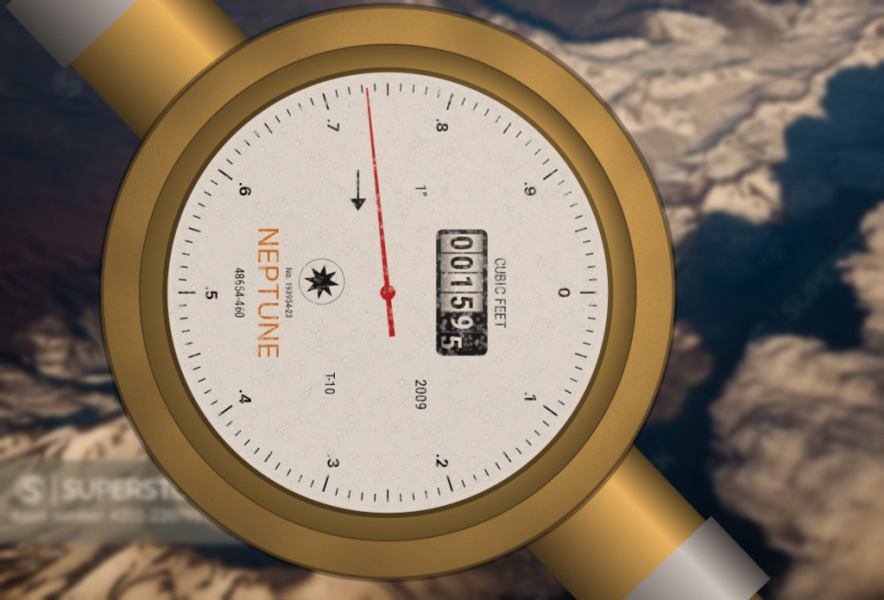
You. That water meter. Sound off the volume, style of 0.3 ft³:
1594.73 ft³
